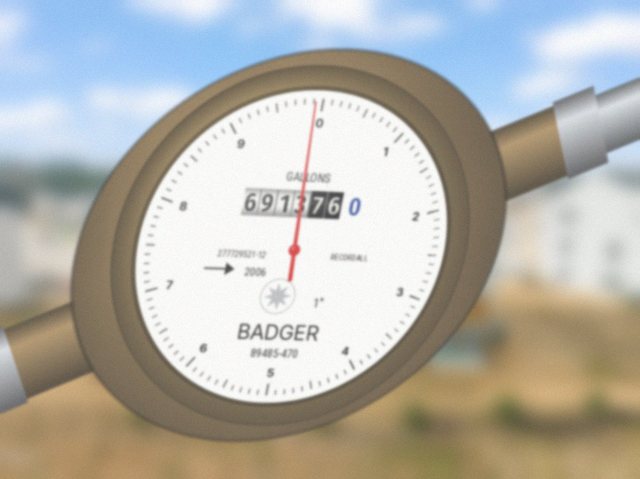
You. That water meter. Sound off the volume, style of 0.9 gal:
6913759.9 gal
